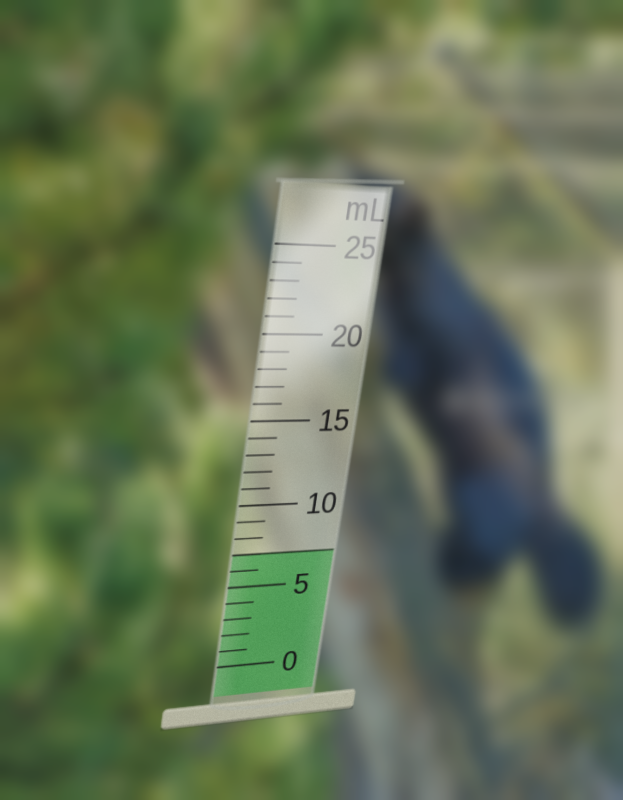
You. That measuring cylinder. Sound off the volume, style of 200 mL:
7 mL
